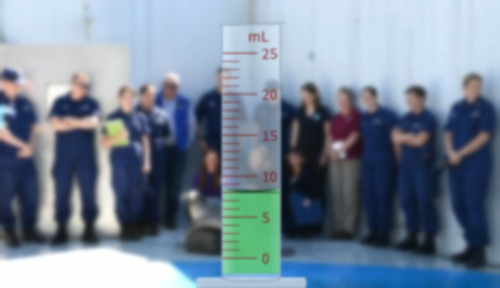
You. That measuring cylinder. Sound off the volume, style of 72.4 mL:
8 mL
